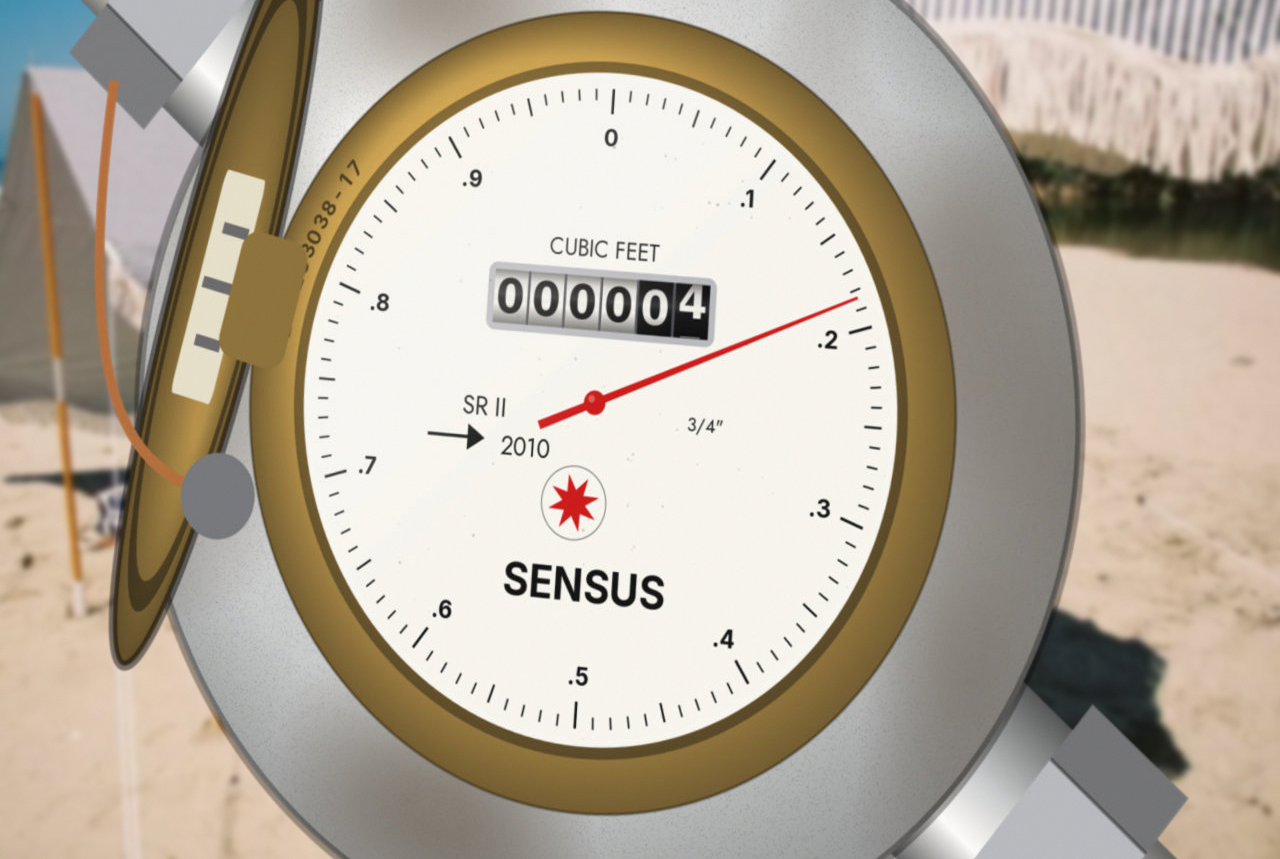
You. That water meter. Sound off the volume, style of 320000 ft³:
4.18 ft³
